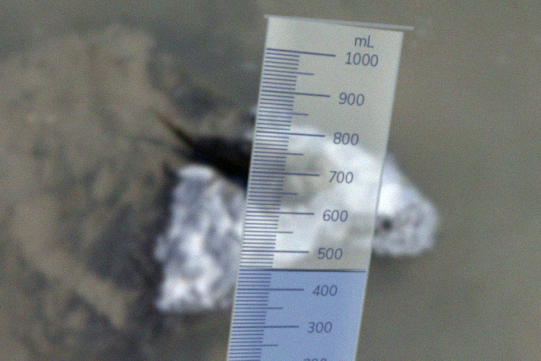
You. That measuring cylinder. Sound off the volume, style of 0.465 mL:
450 mL
